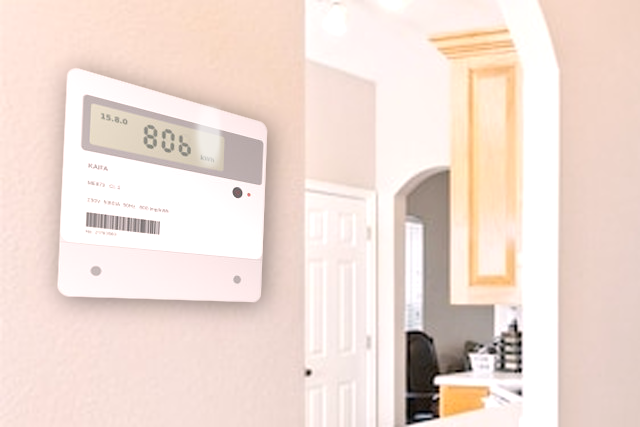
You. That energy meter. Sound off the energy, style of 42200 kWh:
806 kWh
